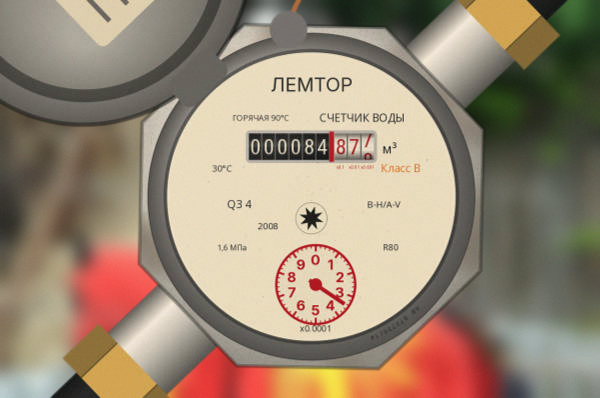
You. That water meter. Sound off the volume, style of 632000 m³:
84.8773 m³
